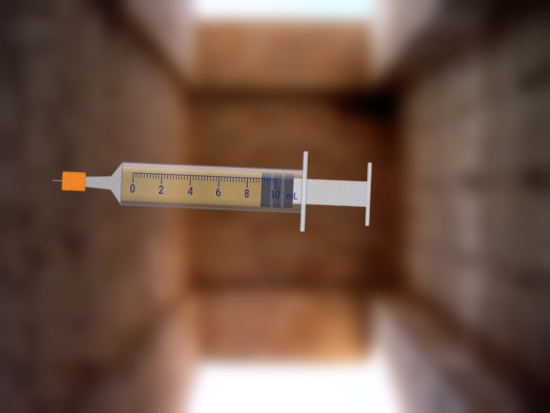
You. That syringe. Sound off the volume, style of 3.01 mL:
9 mL
